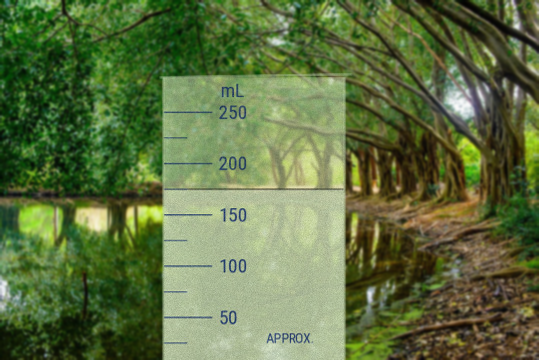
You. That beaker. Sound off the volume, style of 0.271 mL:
175 mL
